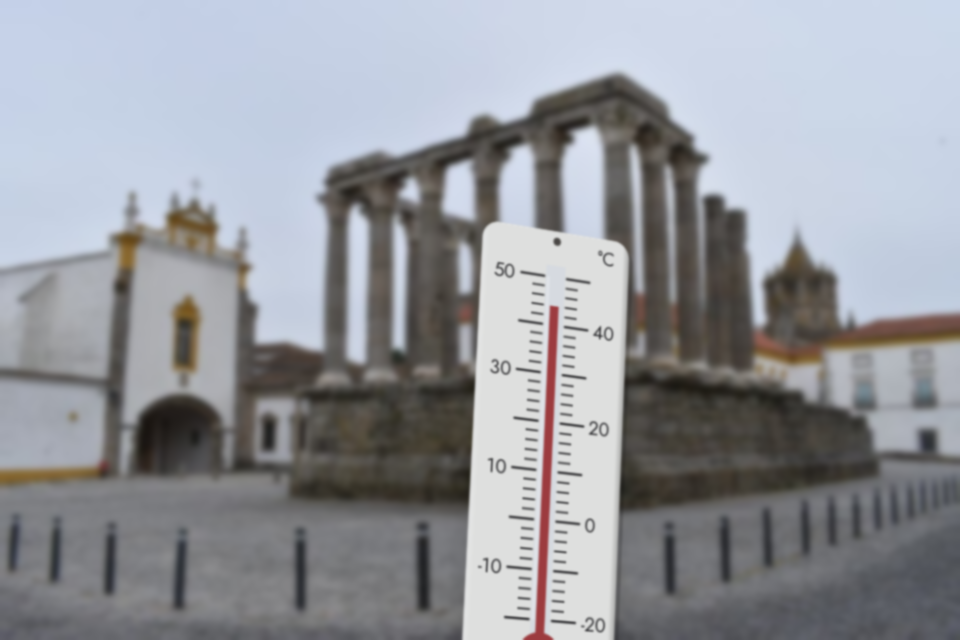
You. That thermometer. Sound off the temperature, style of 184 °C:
44 °C
